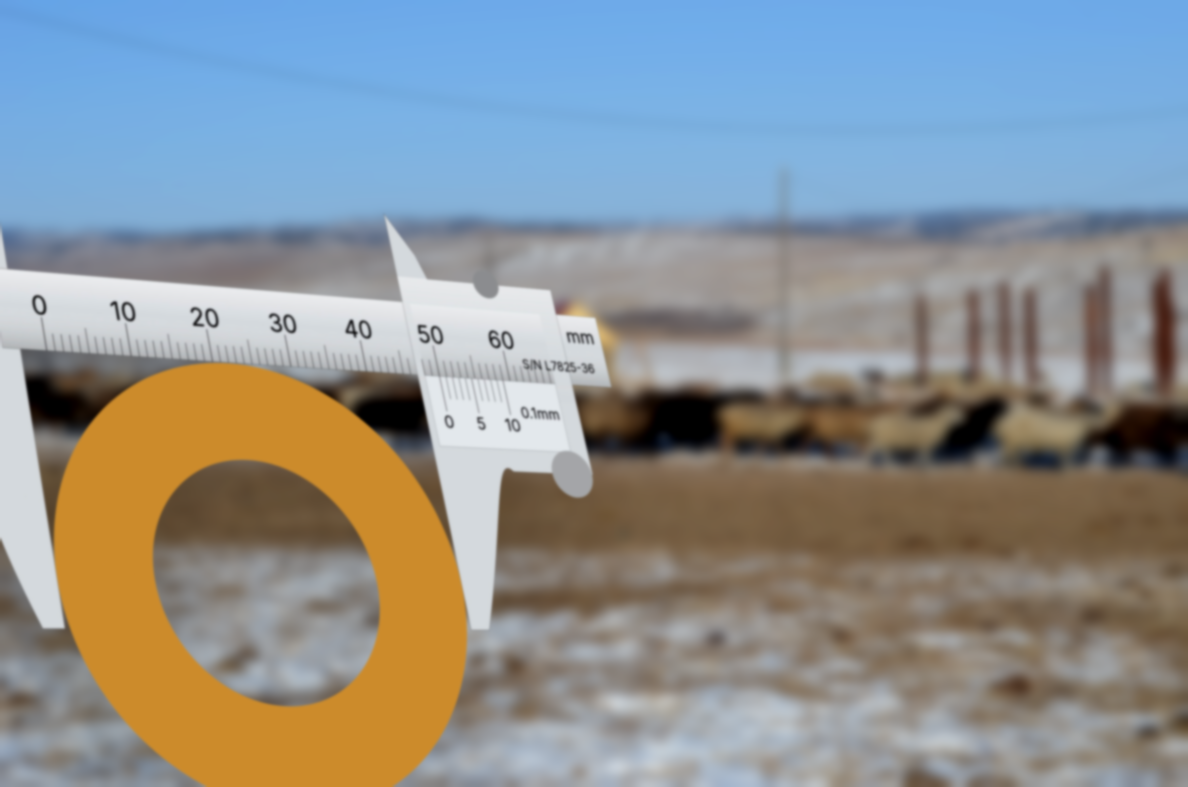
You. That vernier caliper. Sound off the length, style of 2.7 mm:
50.0 mm
